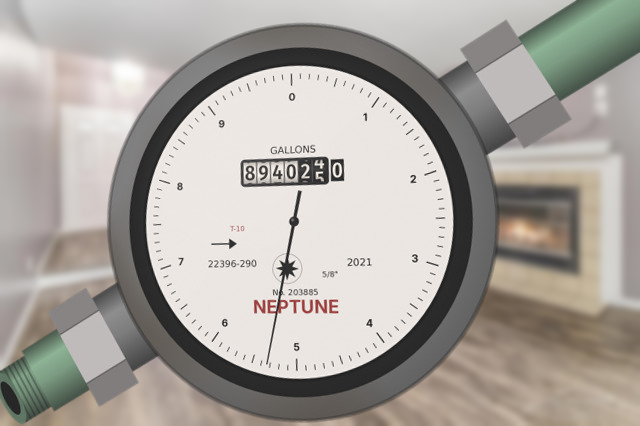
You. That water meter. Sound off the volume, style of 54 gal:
8940245.3 gal
